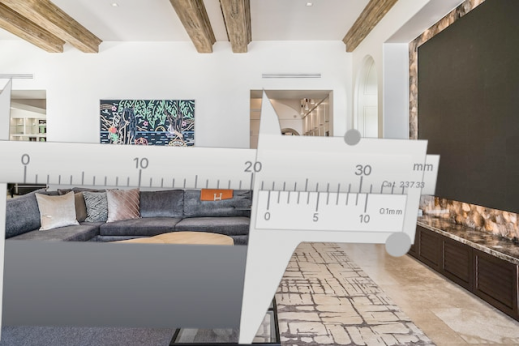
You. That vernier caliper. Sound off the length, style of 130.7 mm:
21.7 mm
